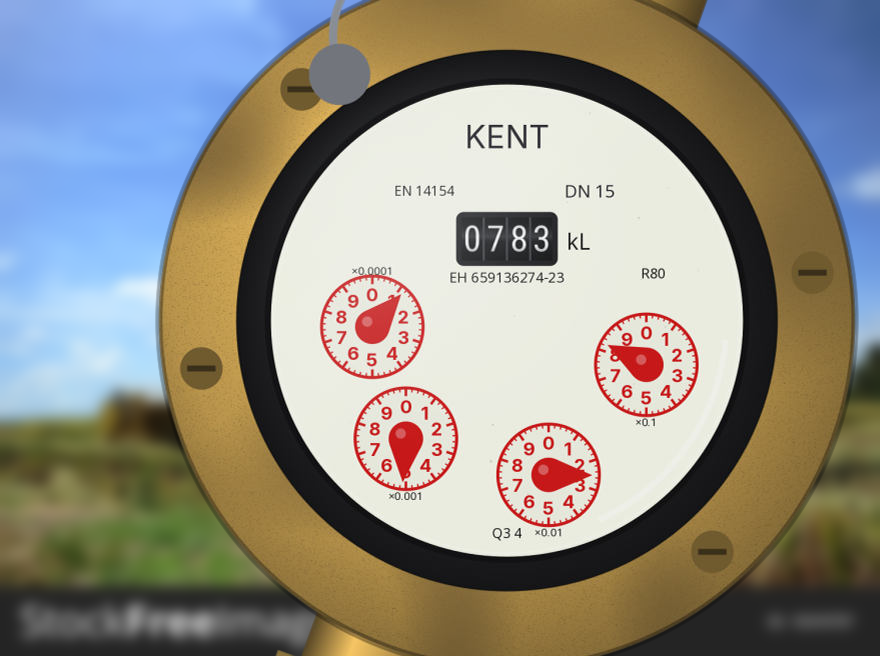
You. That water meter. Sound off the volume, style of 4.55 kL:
783.8251 kL
